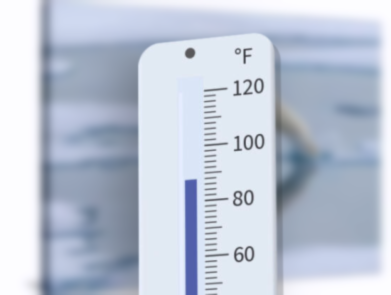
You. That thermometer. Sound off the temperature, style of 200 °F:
88 °F
